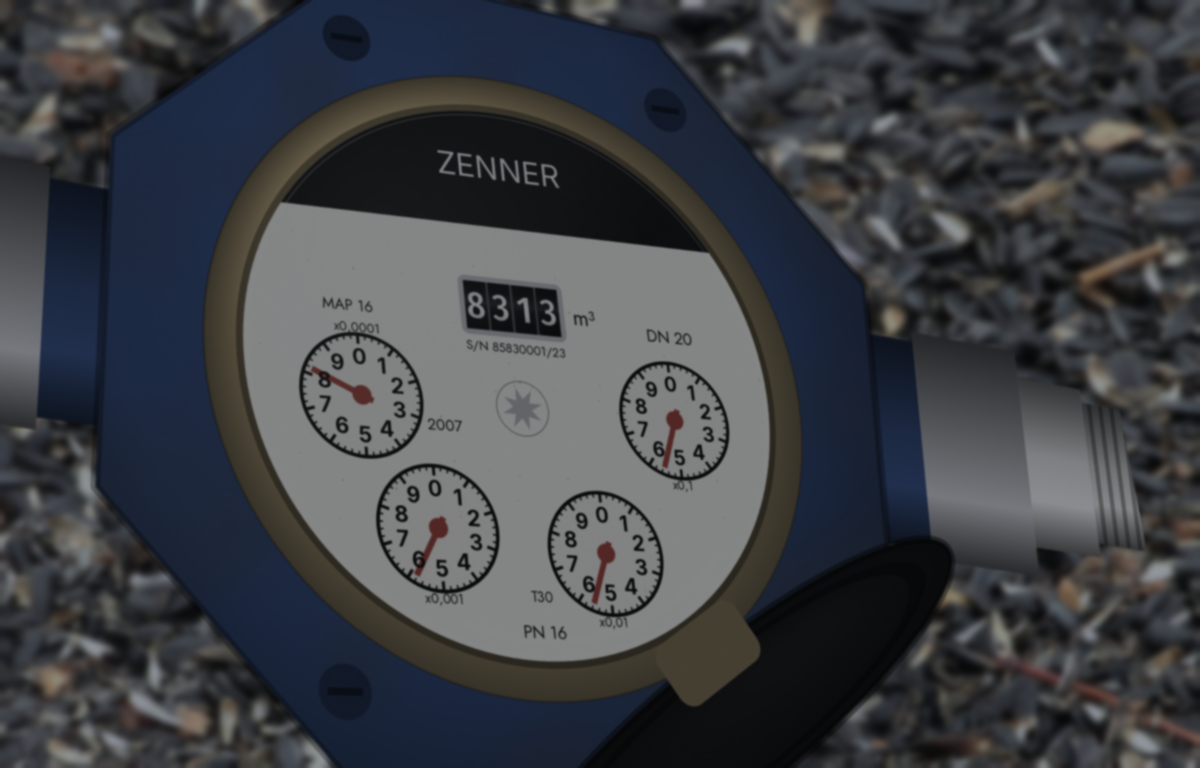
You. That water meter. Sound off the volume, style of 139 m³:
8313.5558 m³
